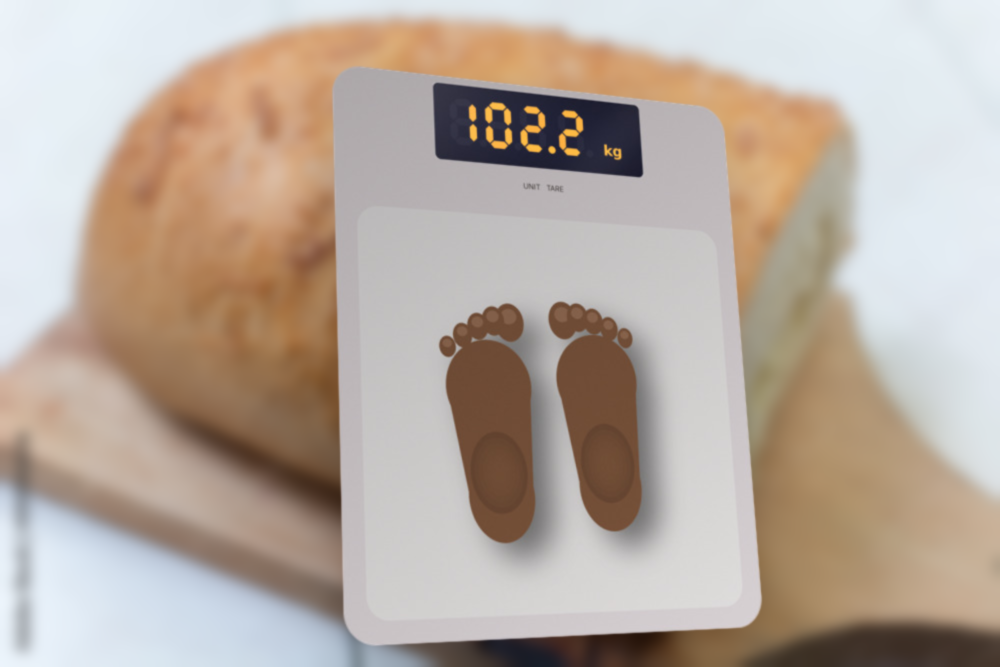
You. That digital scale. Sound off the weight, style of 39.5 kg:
102.2 kg
